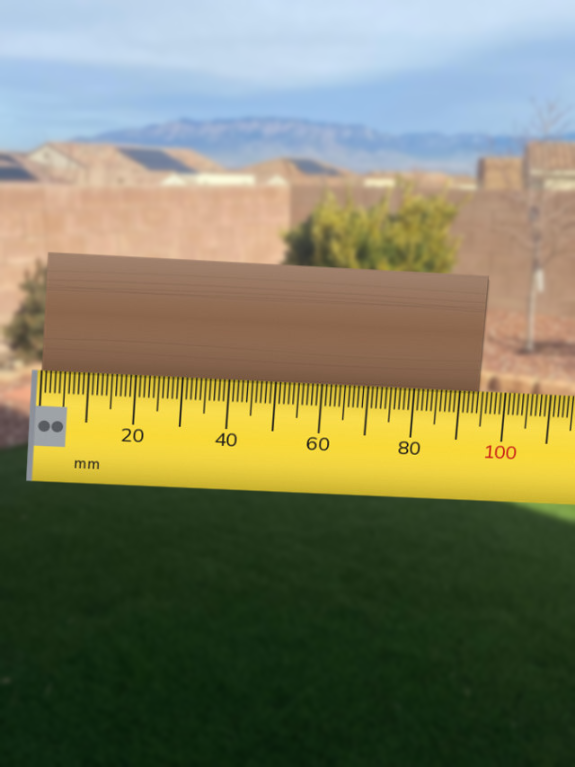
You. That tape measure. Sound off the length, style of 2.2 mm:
94 mm
